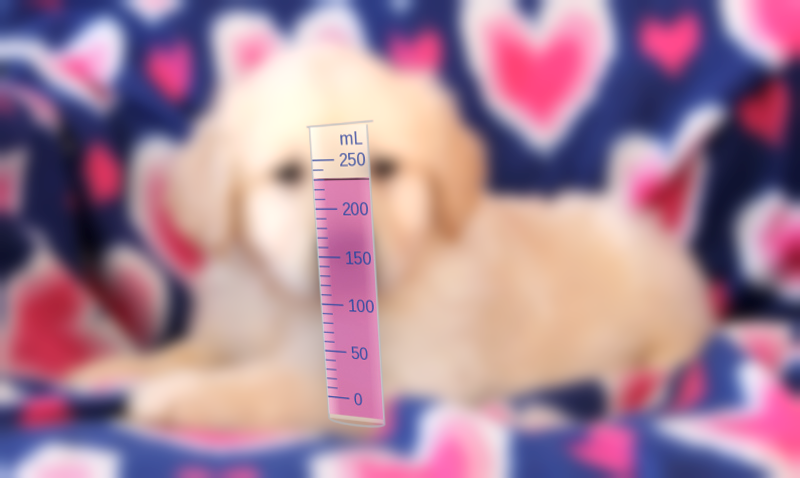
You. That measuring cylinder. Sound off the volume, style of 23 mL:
230 mL
